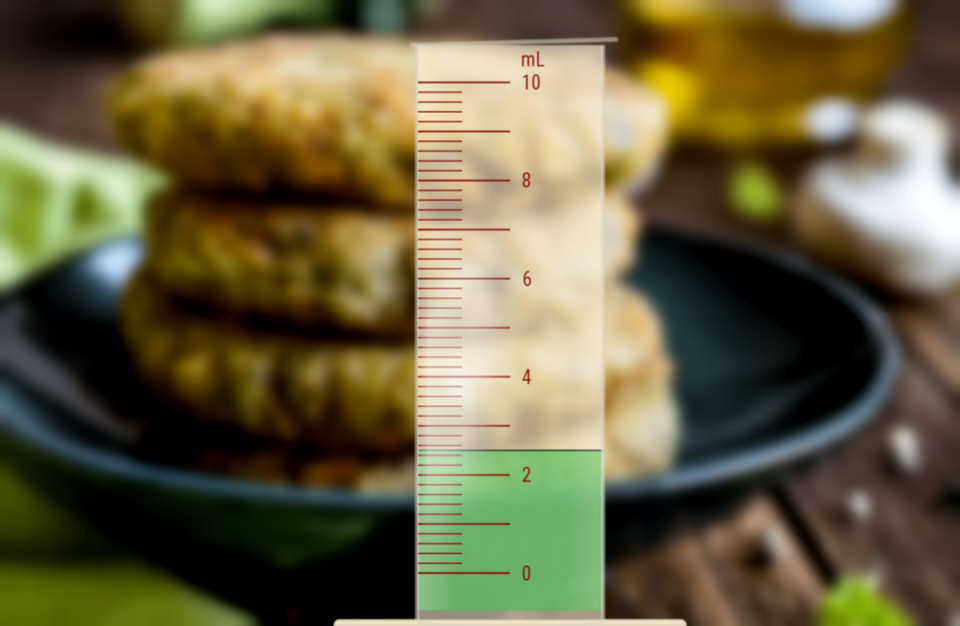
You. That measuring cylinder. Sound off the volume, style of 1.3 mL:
2.5 mL
